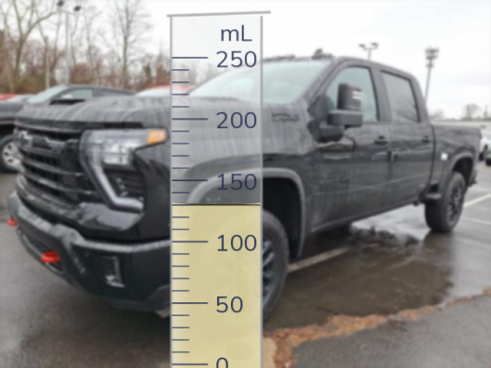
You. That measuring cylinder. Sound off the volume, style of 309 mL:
130 mL
